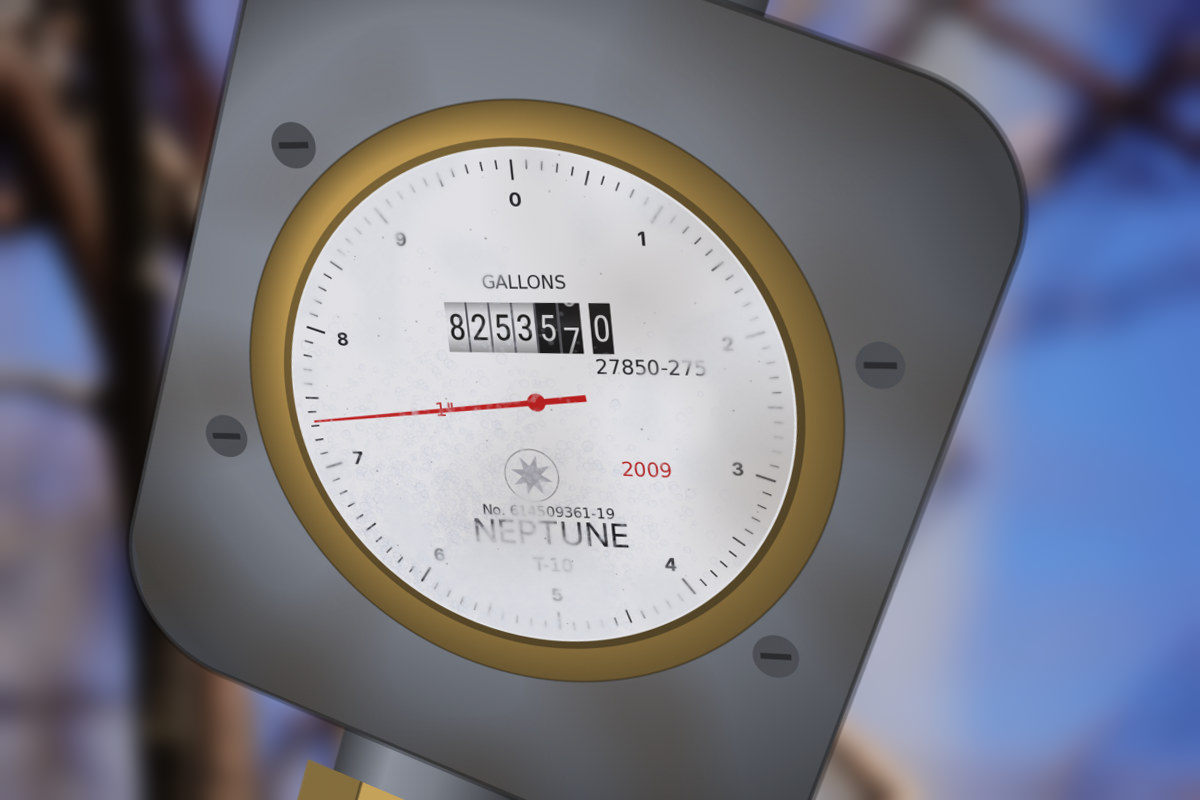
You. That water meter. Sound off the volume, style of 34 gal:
8253567.3 gal
